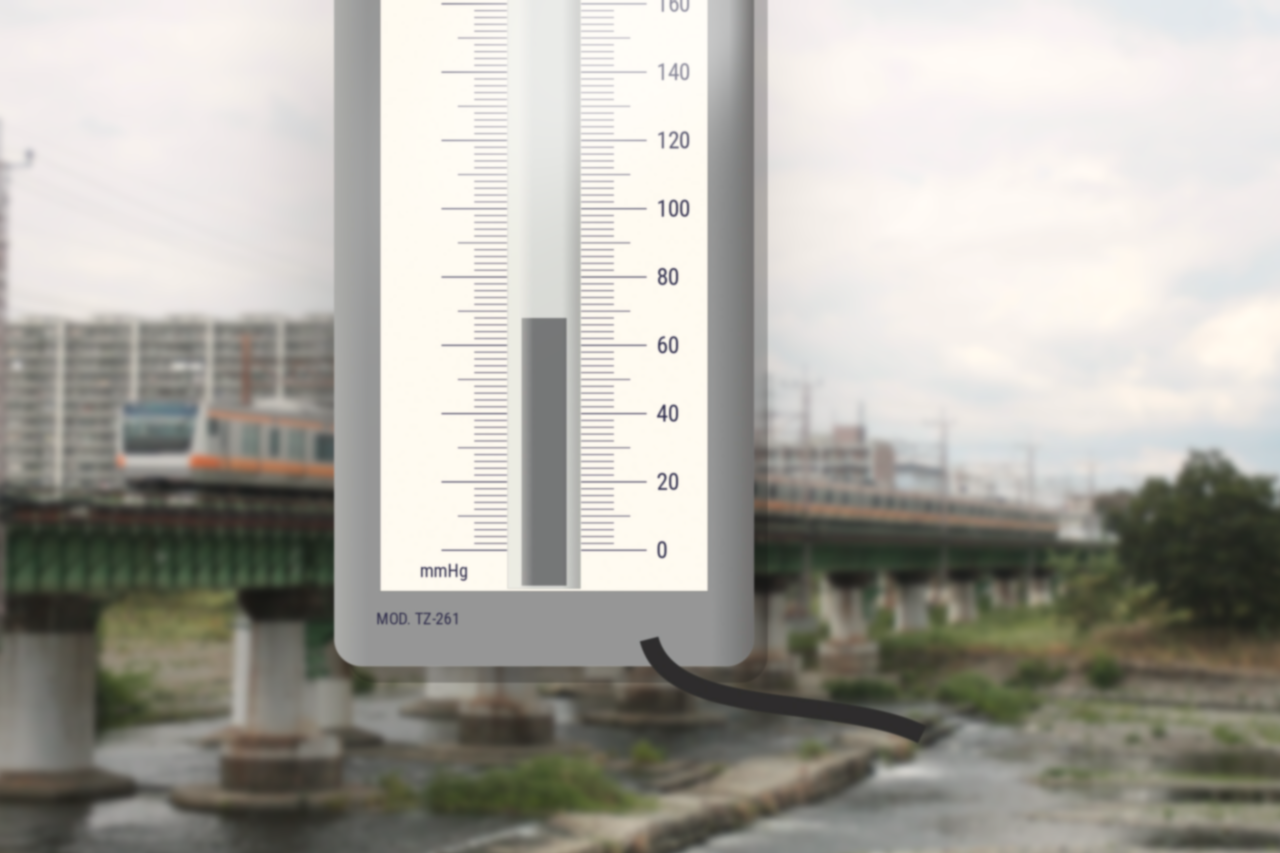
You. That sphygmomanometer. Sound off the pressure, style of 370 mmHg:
68 mmHg
